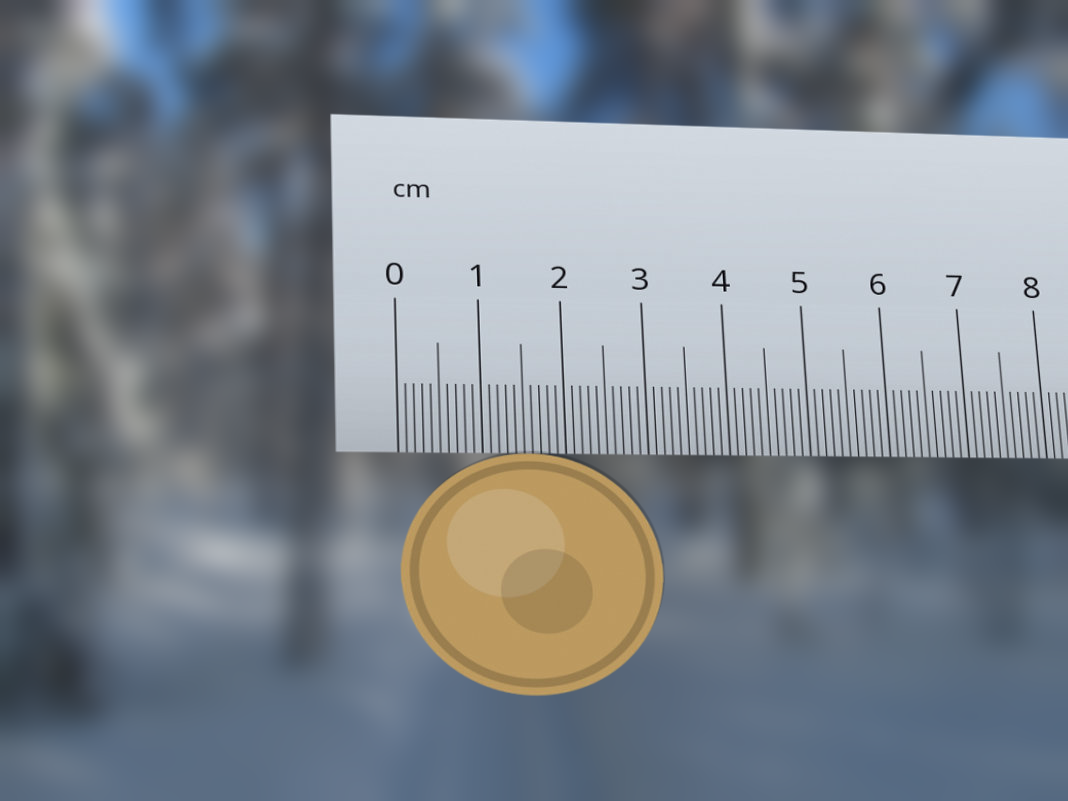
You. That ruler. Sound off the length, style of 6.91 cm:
3.1 cm
